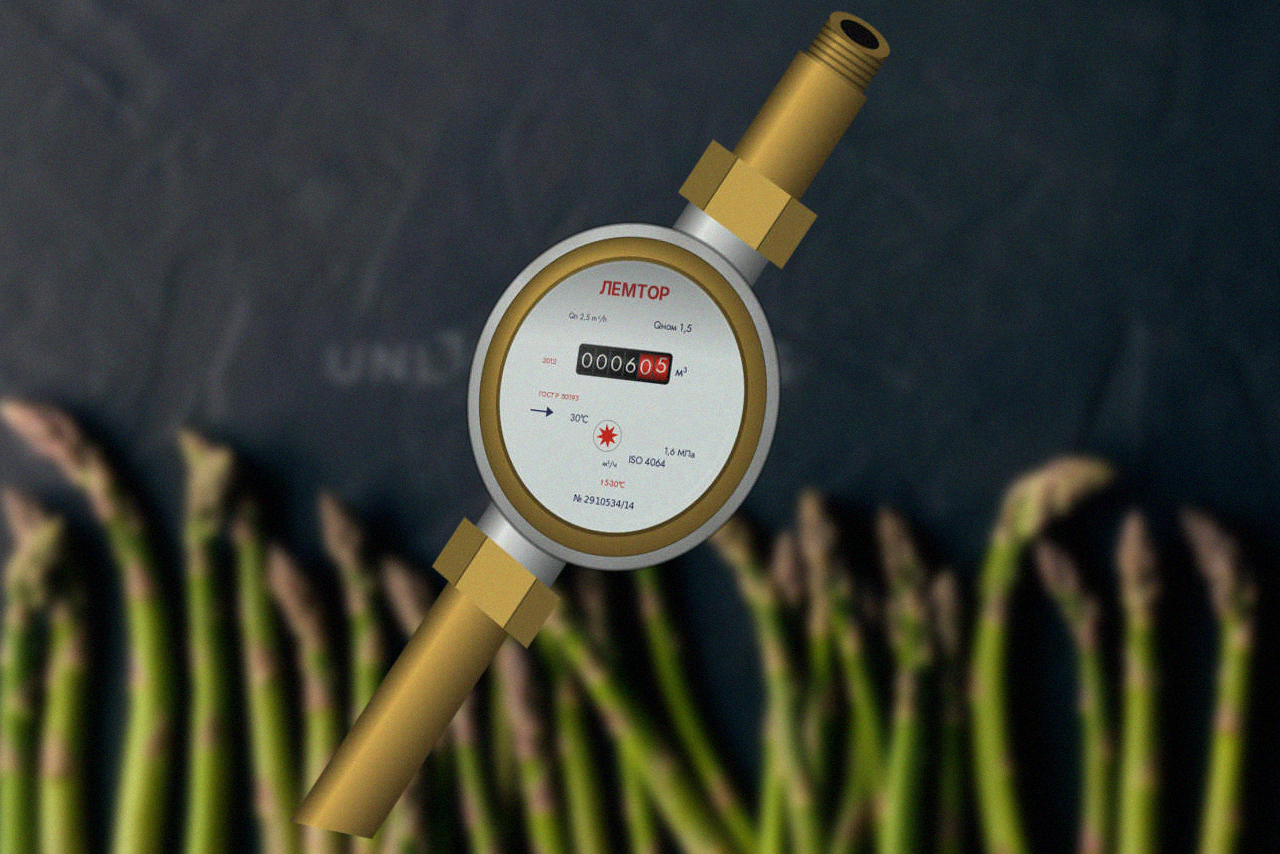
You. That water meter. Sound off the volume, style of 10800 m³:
6.05 m³
